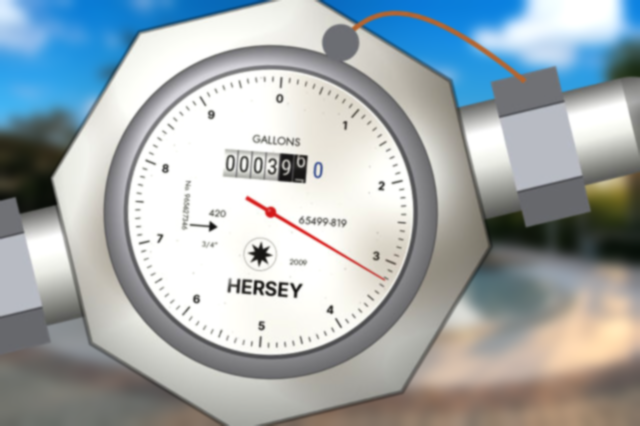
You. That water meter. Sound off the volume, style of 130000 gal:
3963.2 gal
